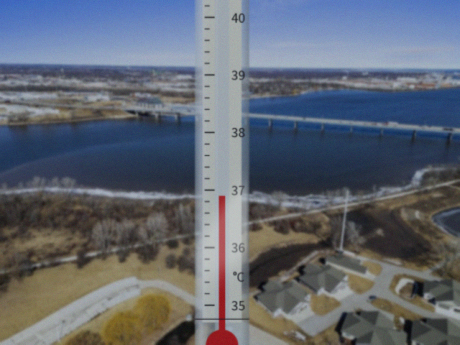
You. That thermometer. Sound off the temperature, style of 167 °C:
36.9 °C
